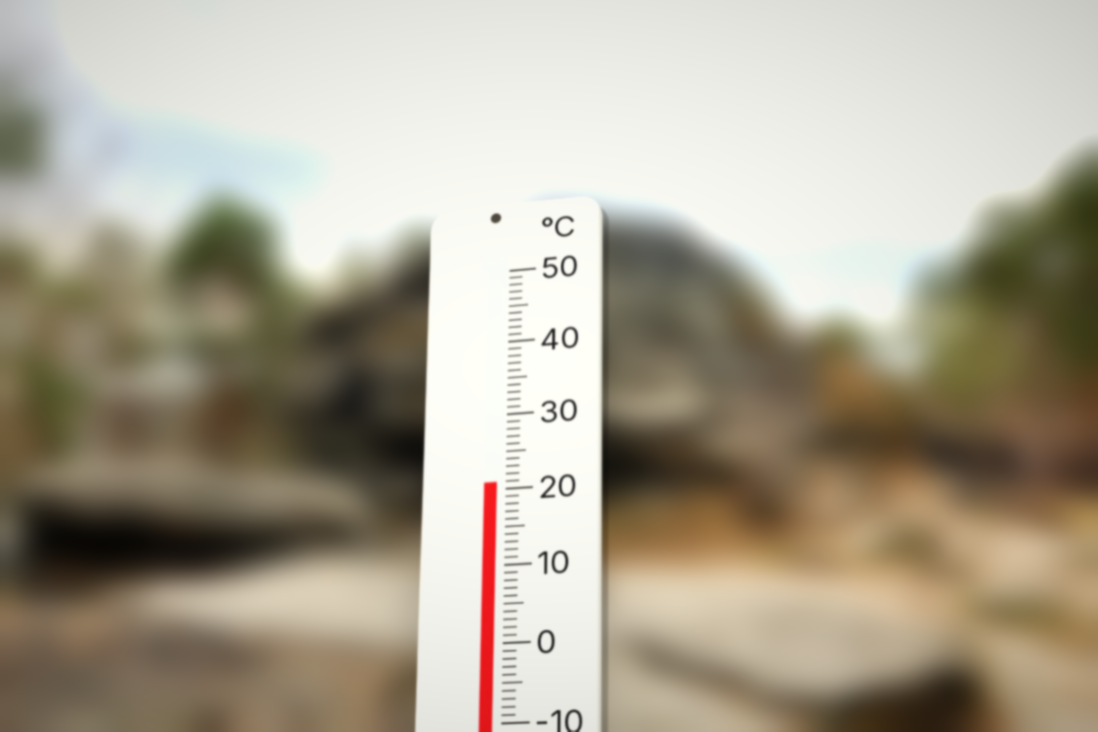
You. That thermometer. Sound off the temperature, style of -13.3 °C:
21 °C
